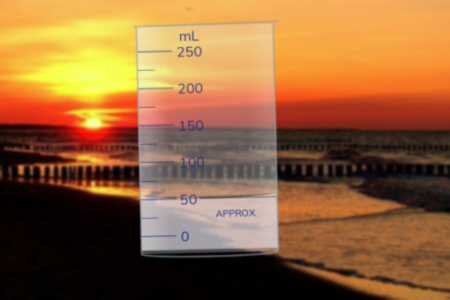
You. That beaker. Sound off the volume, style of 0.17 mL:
50 mL
